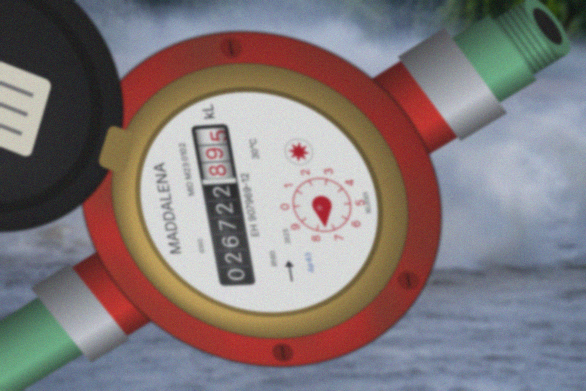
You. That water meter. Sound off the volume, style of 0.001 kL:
26722.8947 kL
